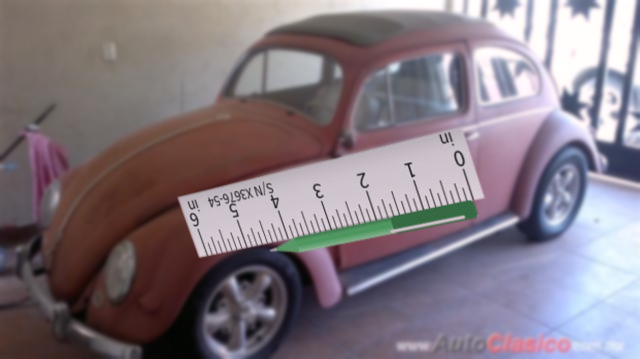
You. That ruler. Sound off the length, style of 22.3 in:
4.5 in
